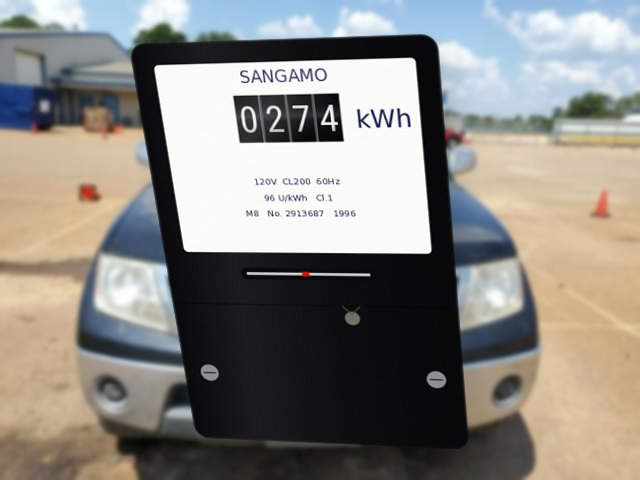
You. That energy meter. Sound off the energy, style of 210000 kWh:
274 kWh
